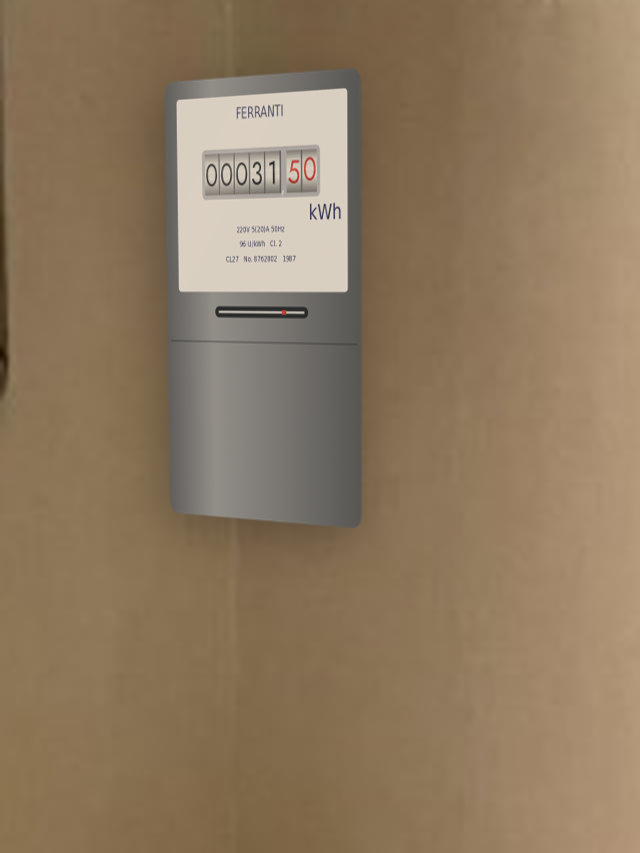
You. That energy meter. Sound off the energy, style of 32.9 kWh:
31.50 kWh
